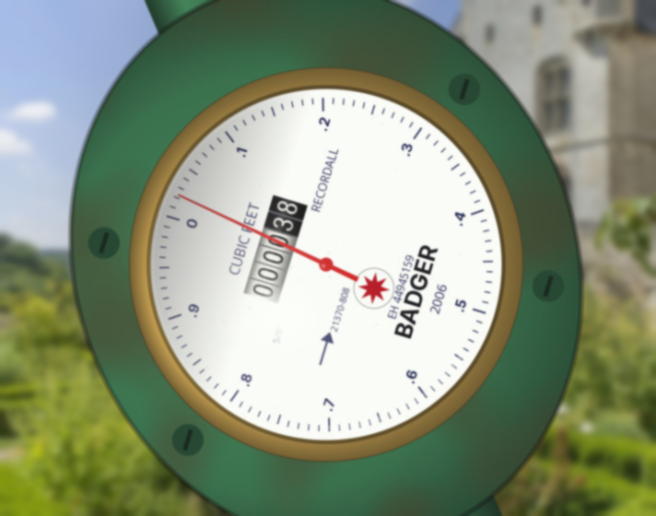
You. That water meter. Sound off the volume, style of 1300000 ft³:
38.02 ft³
